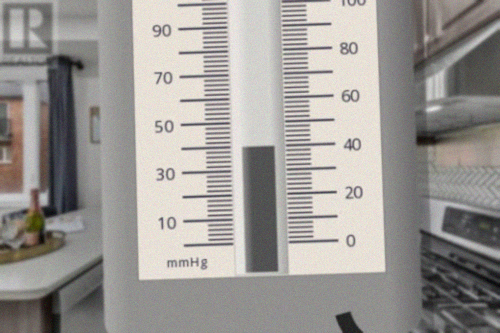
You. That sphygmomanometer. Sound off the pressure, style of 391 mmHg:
40 mmHg
